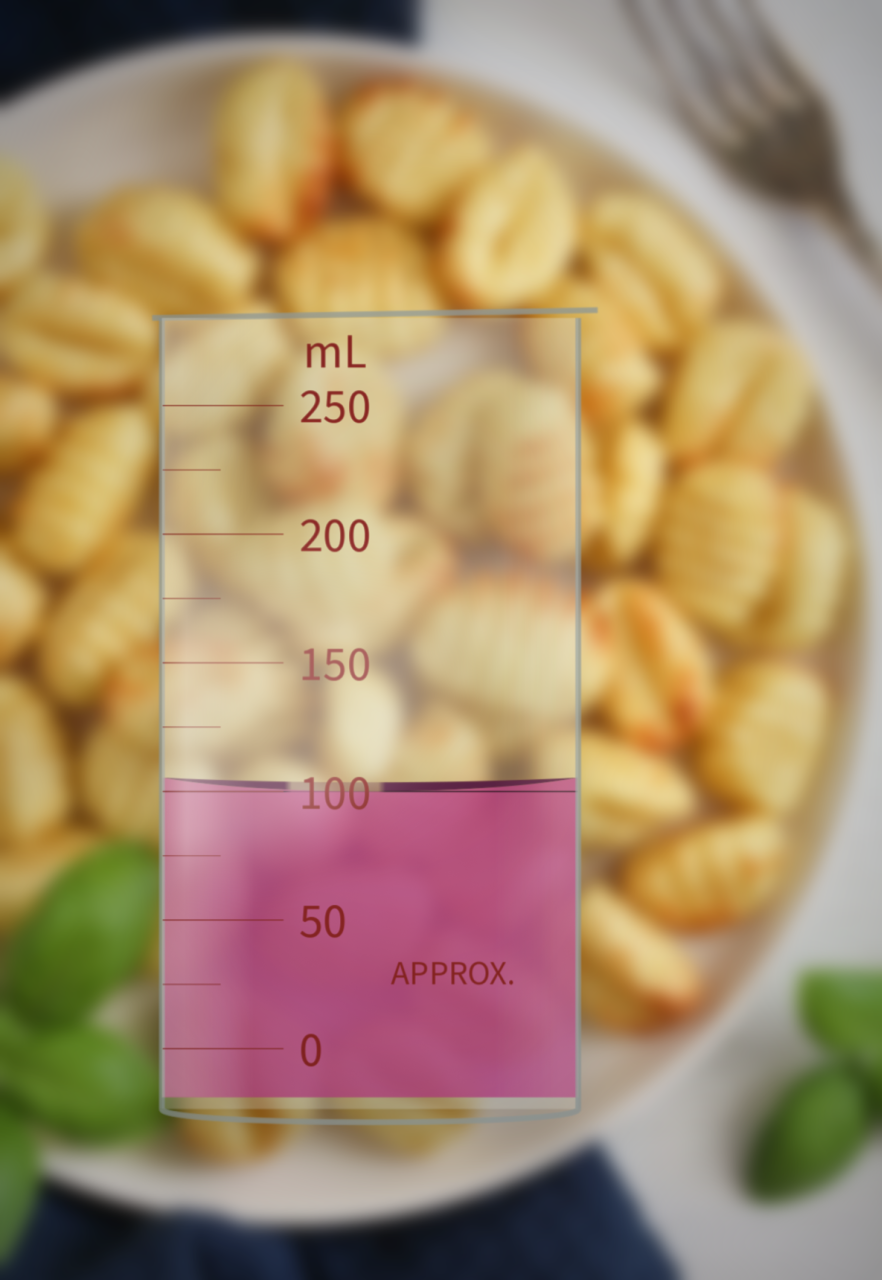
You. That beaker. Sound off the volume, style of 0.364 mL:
100 mL
